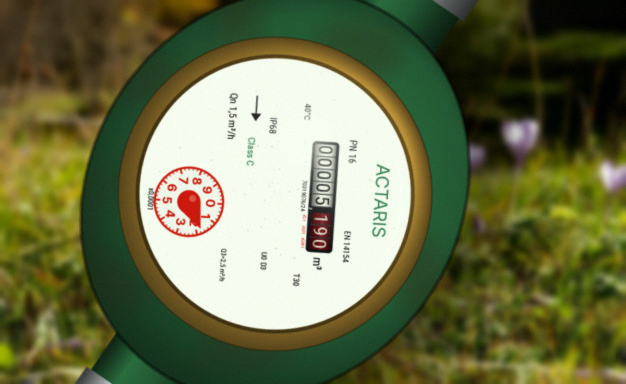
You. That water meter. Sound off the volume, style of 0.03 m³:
5.1901 m³
